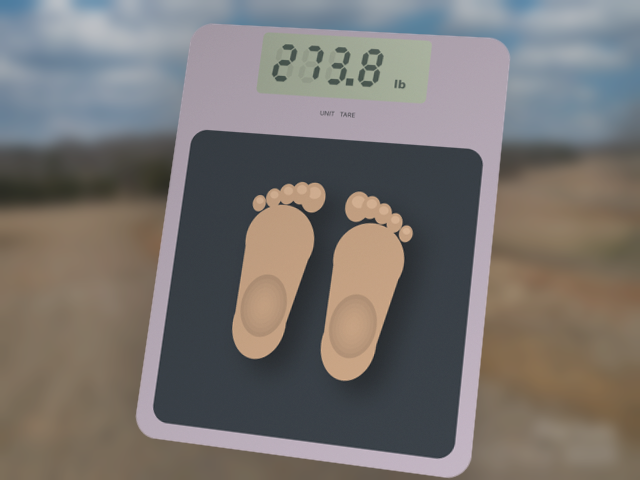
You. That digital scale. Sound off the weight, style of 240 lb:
273.8 lb
